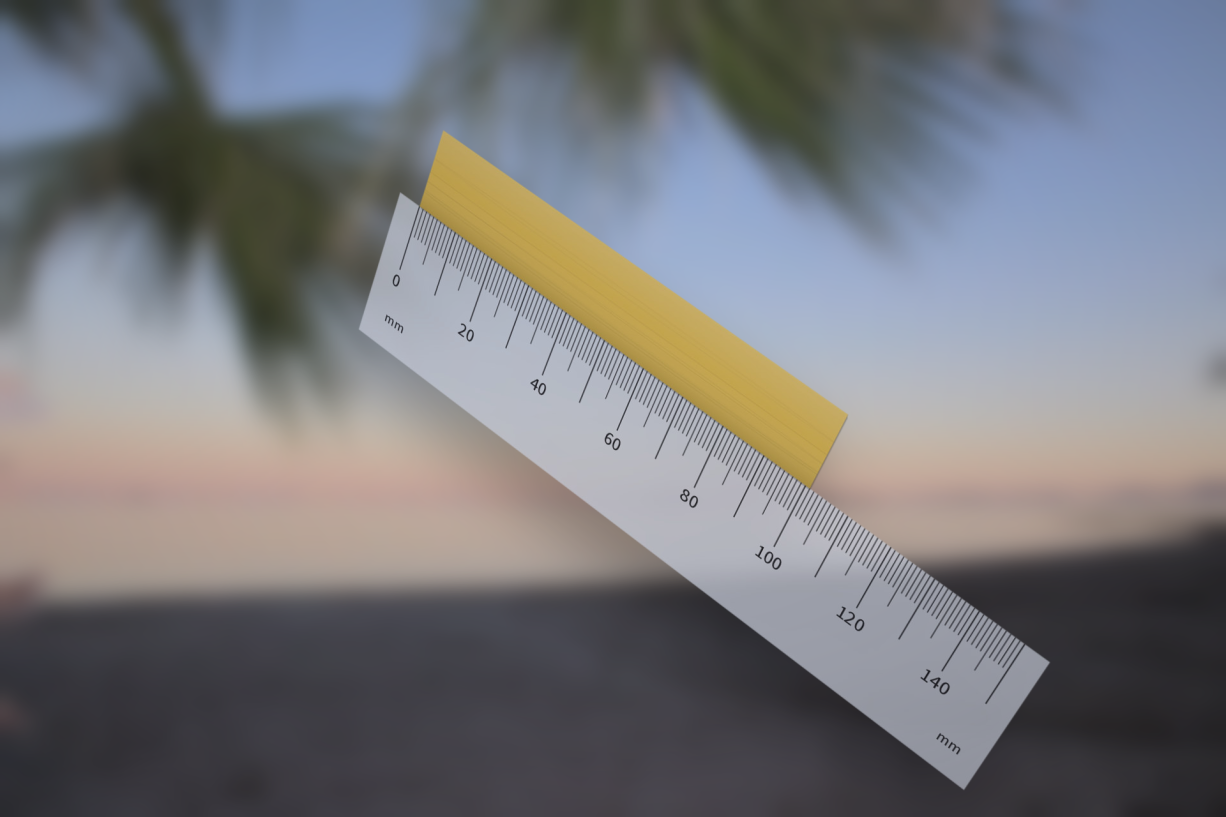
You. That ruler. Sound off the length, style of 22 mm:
101 mm
